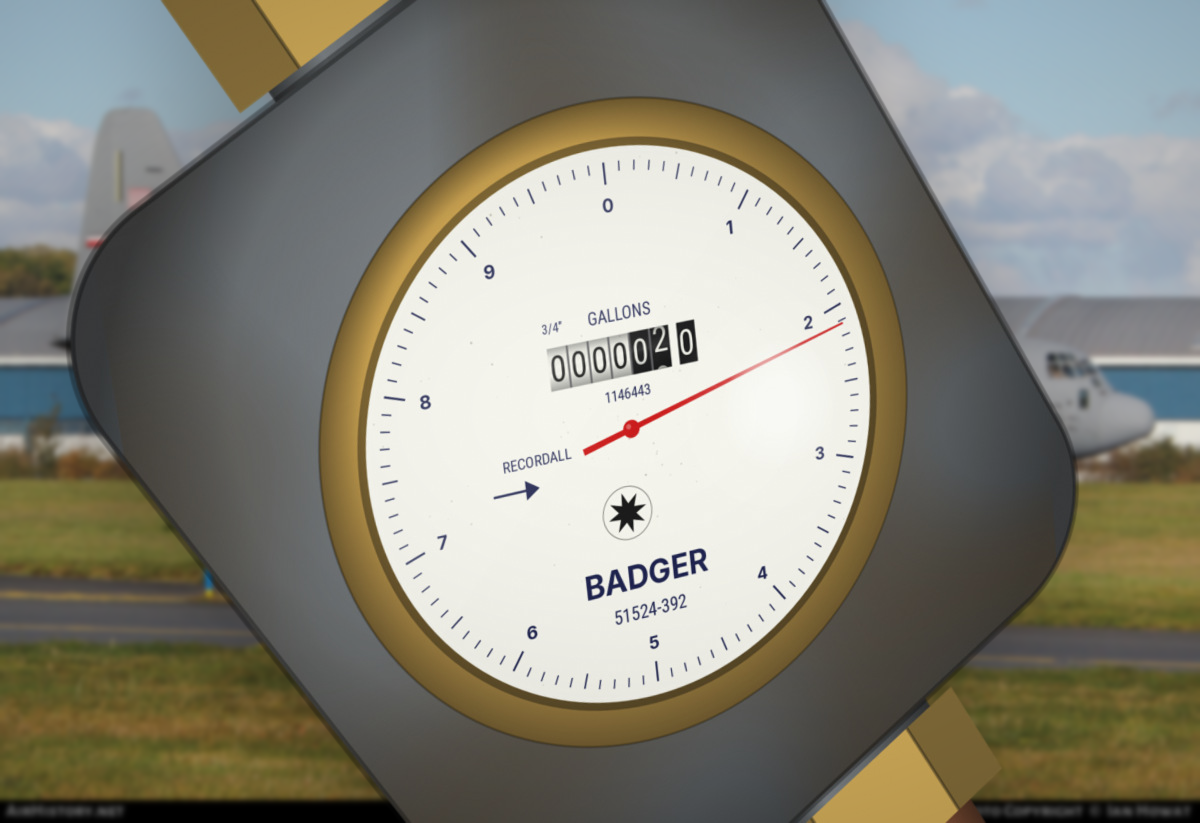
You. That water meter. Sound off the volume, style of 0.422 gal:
22.1 gal
